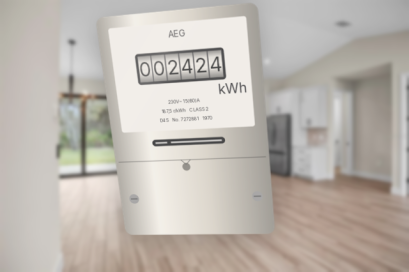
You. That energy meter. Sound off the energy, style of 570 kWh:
2424 kWh
